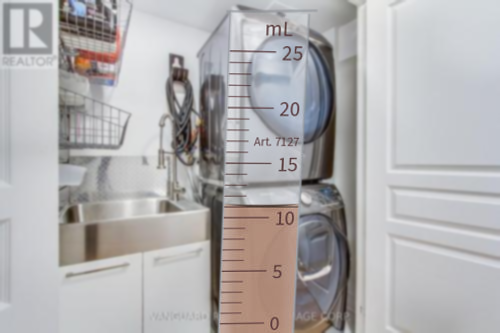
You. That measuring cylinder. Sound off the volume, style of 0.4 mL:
11 mL
